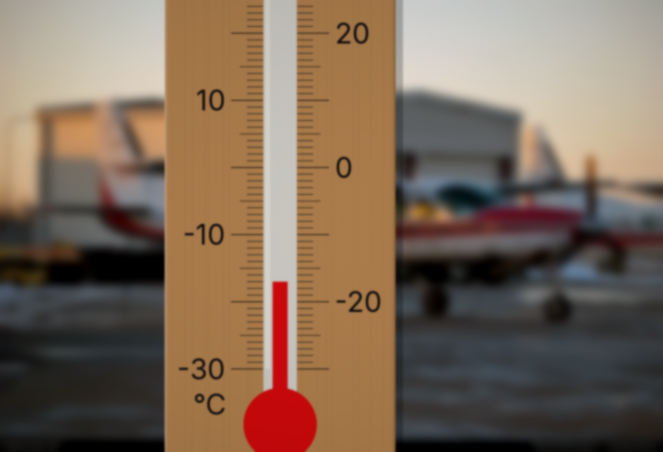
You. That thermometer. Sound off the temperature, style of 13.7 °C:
-17 °C
